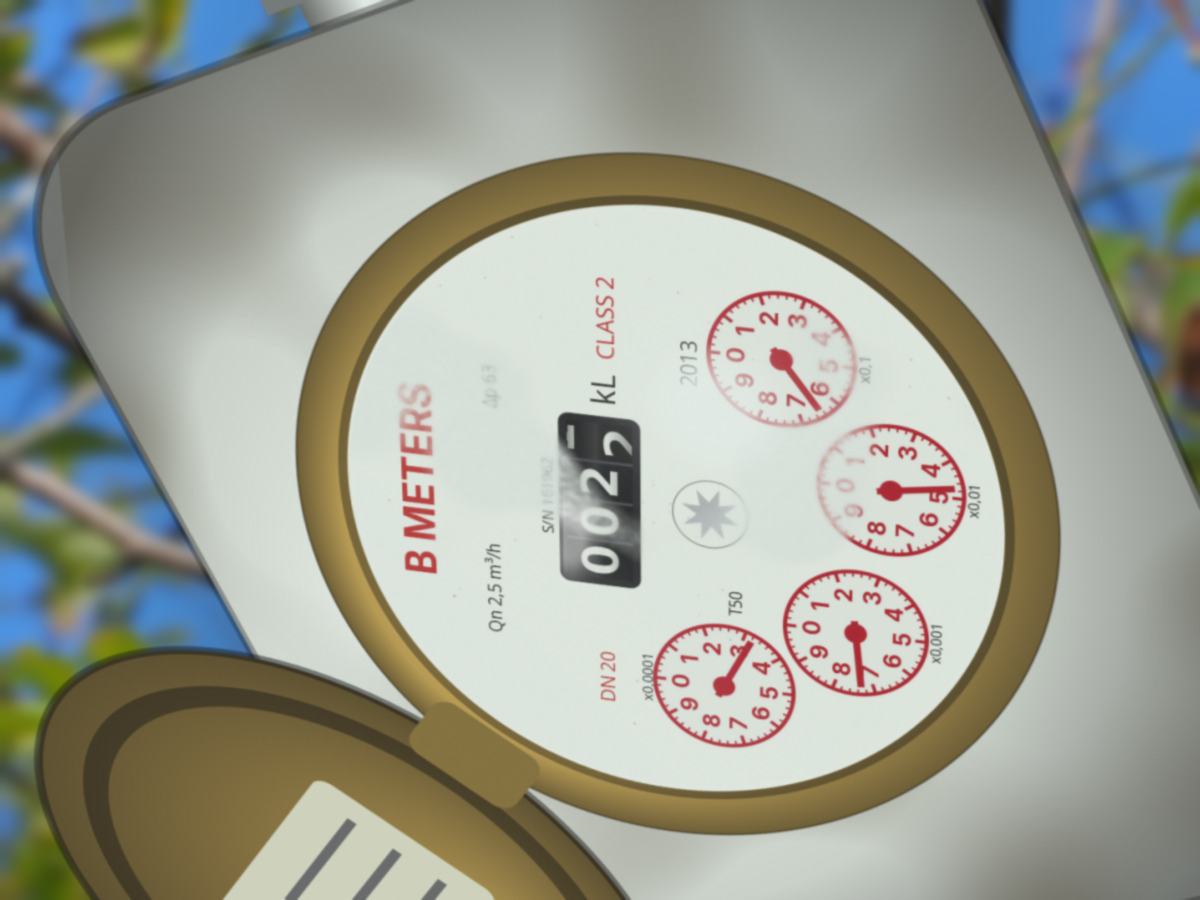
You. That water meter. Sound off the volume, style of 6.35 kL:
21.6473 kL
